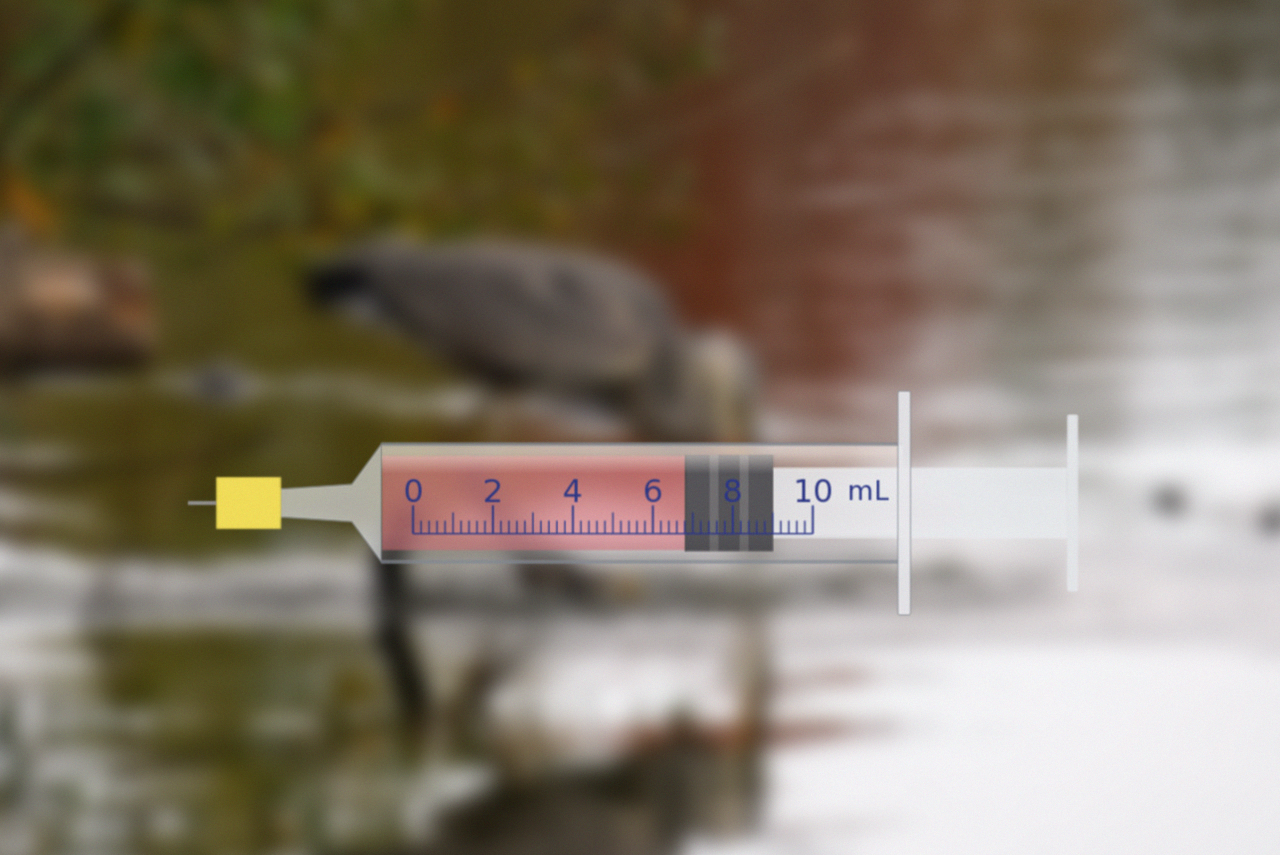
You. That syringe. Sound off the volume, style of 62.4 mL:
6.8 mL
